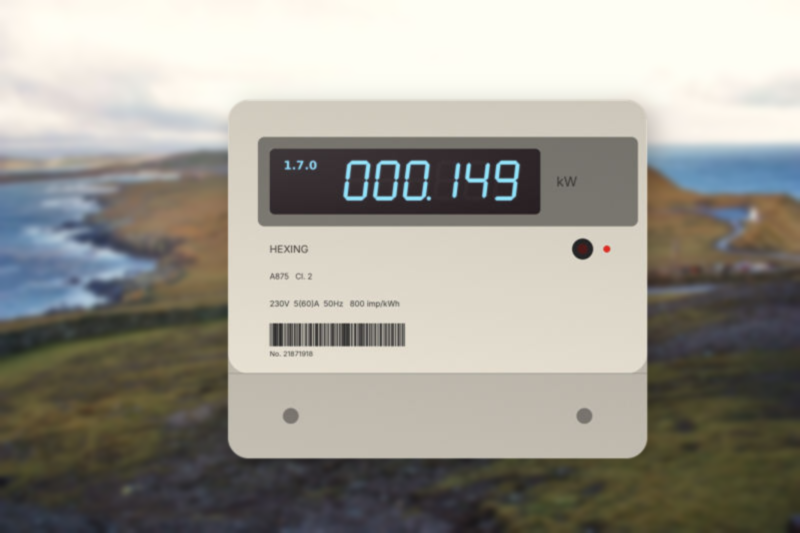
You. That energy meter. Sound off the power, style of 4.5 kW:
0.149 kW
